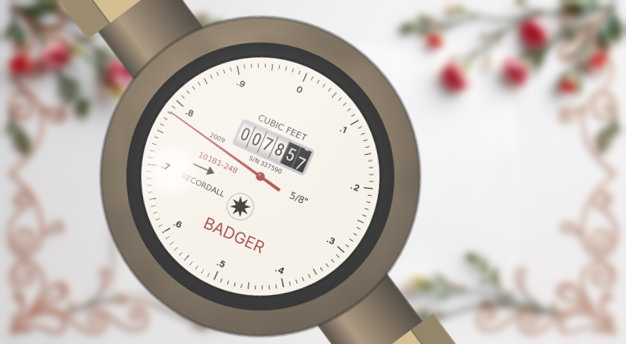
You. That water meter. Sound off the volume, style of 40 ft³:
7856.78 ft³
